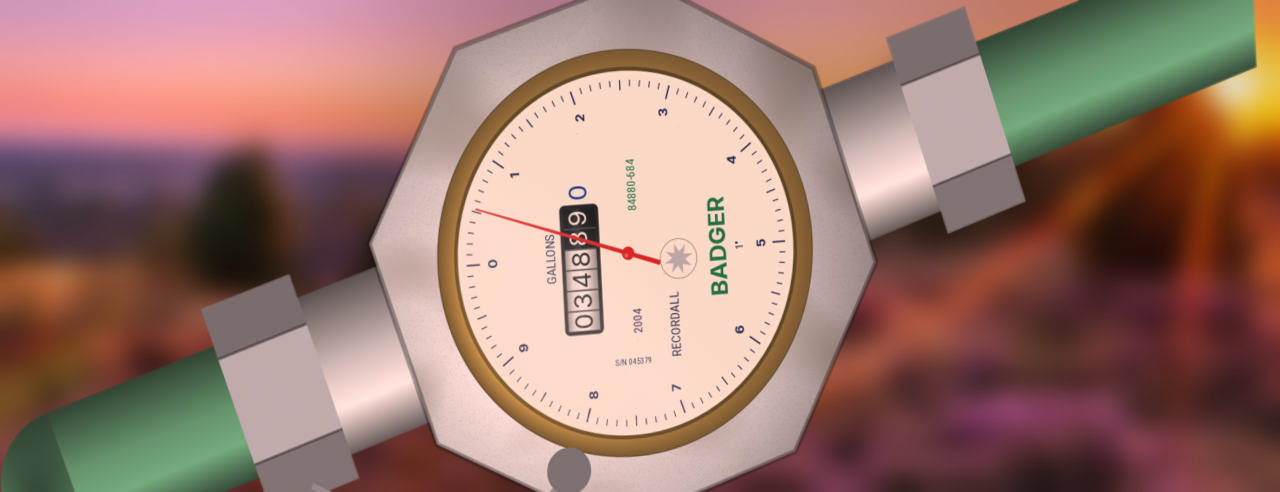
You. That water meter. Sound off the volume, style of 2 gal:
348890.5 gal
